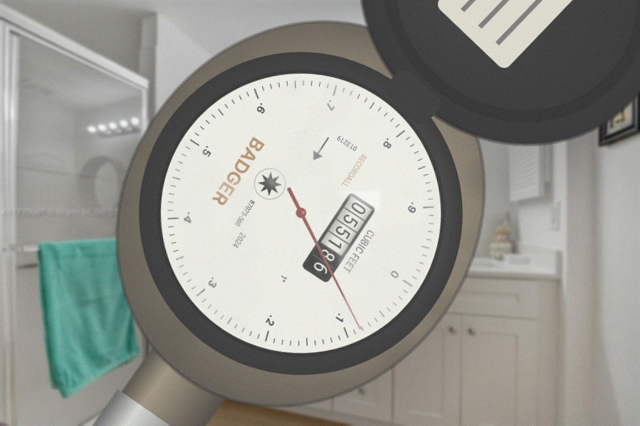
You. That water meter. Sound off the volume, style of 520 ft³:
55186.08 ft³
